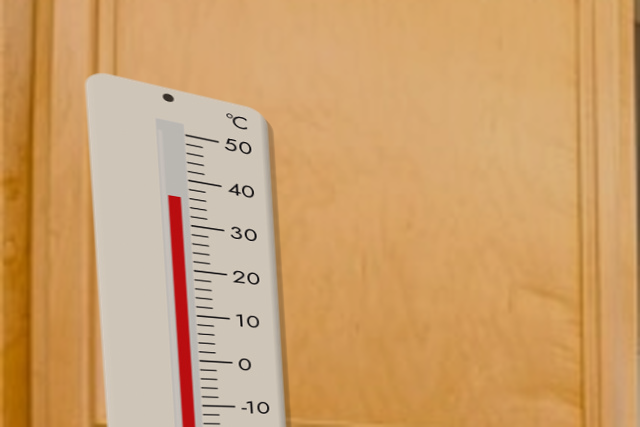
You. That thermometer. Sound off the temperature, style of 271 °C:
36 °C
